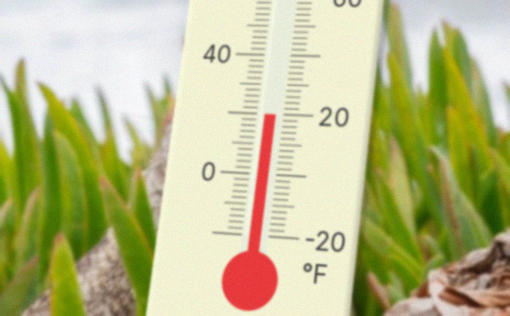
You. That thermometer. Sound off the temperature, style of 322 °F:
20 °F
